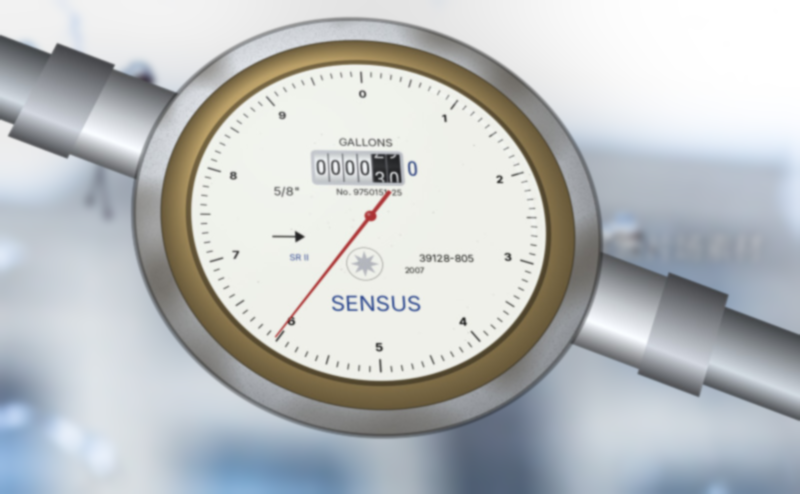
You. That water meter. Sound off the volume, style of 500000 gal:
296.0 gal
